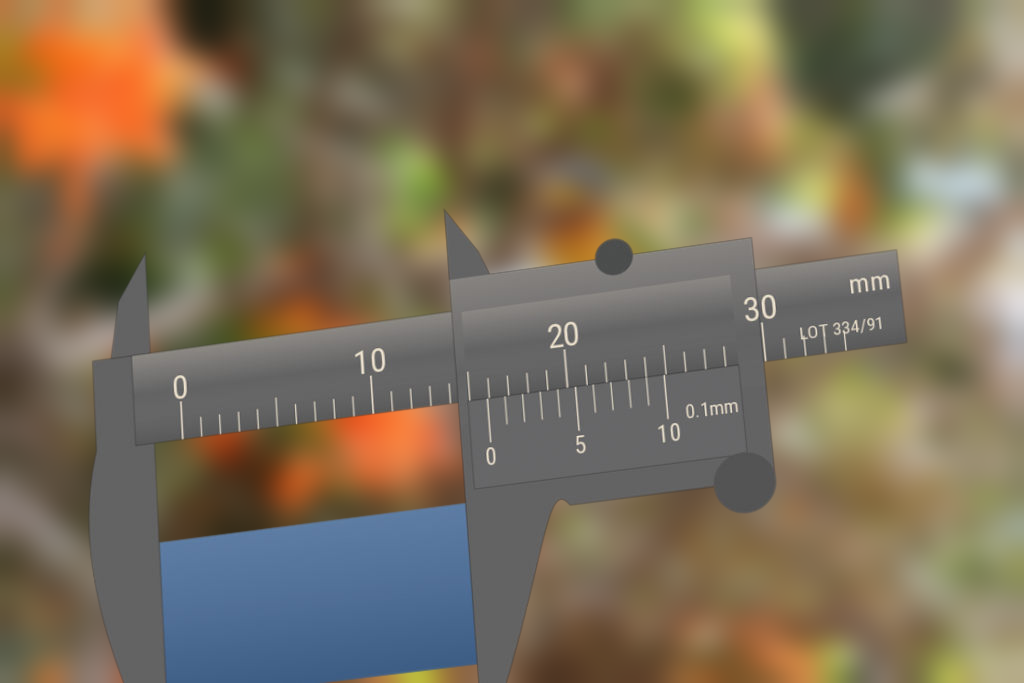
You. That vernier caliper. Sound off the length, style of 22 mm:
15.9 mm
